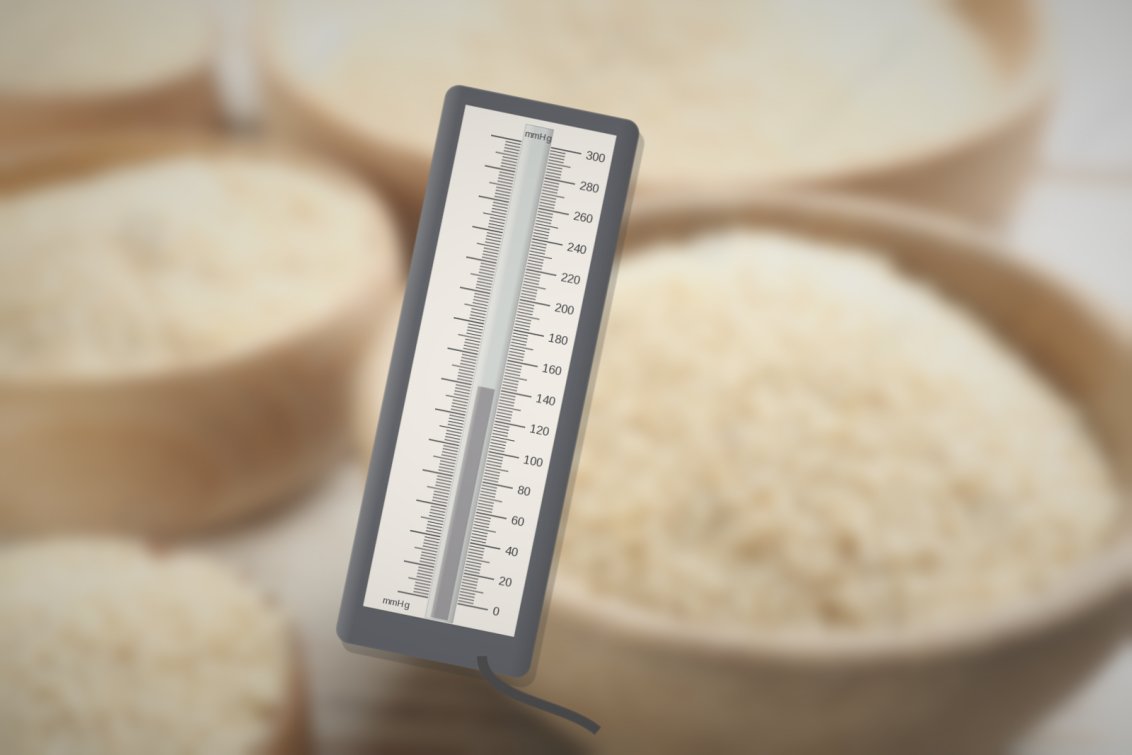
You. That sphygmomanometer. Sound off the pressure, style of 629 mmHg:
140 mmHg
